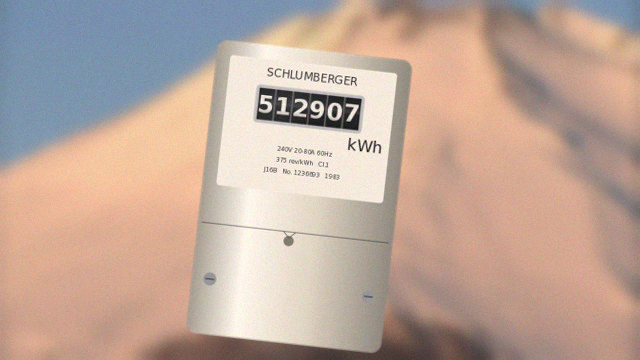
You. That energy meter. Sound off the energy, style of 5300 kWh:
512907 kWh
